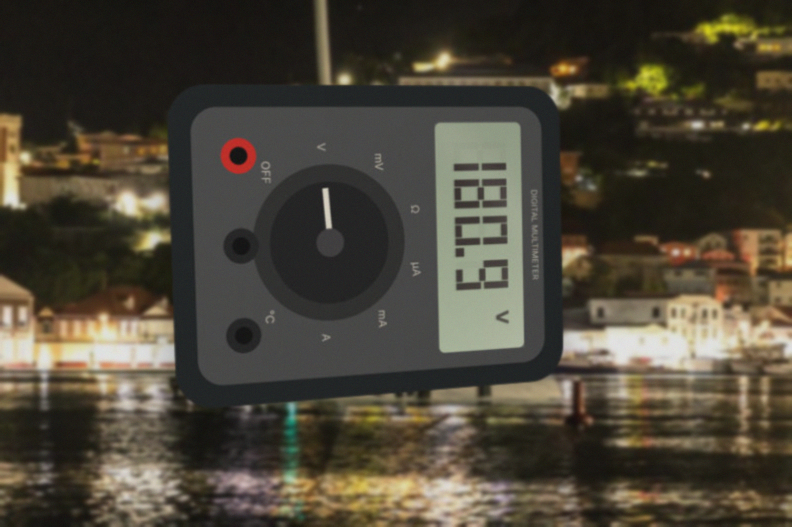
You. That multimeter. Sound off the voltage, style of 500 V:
180.9 V
